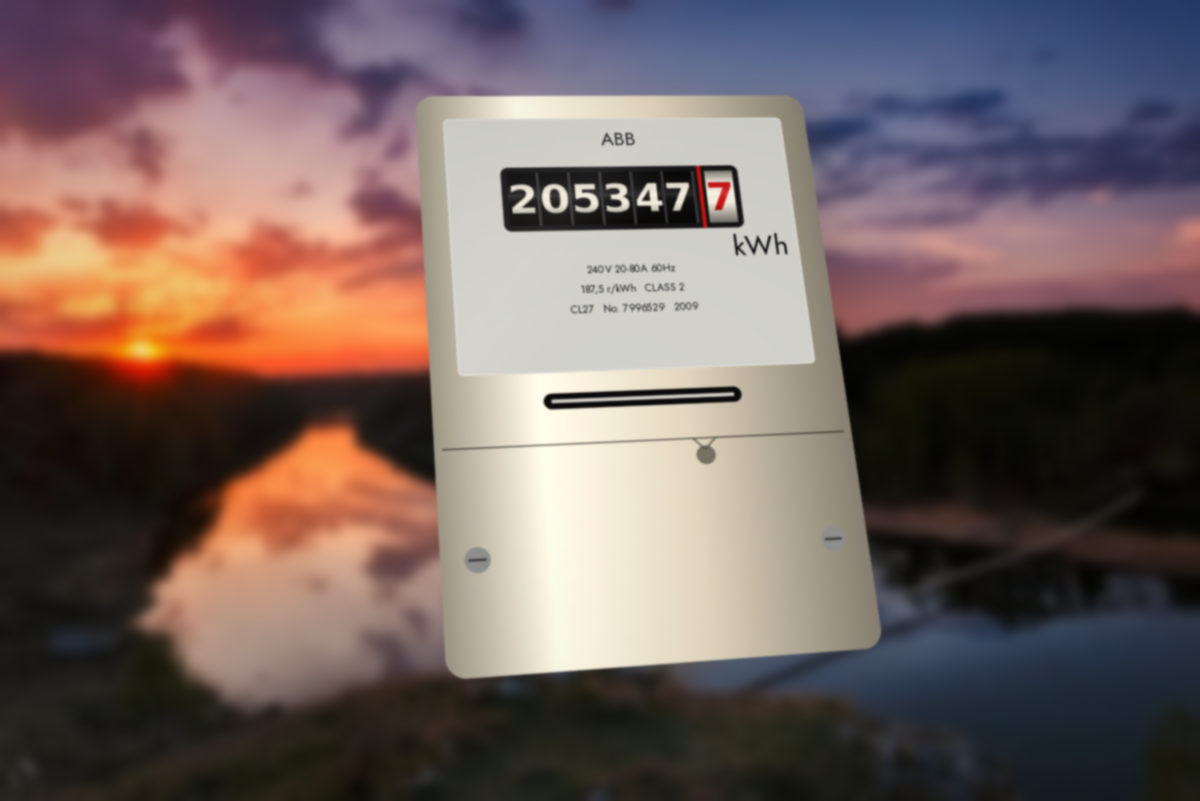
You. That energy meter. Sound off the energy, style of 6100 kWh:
205347.7 kWh
